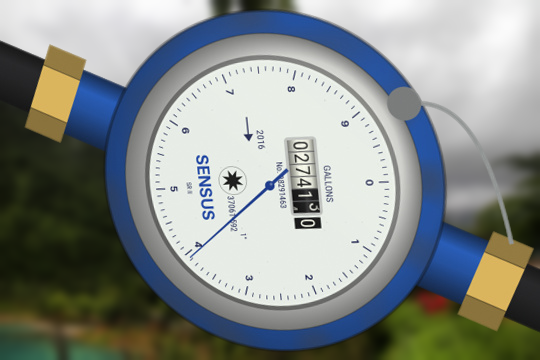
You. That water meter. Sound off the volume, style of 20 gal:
274133.9 gal
